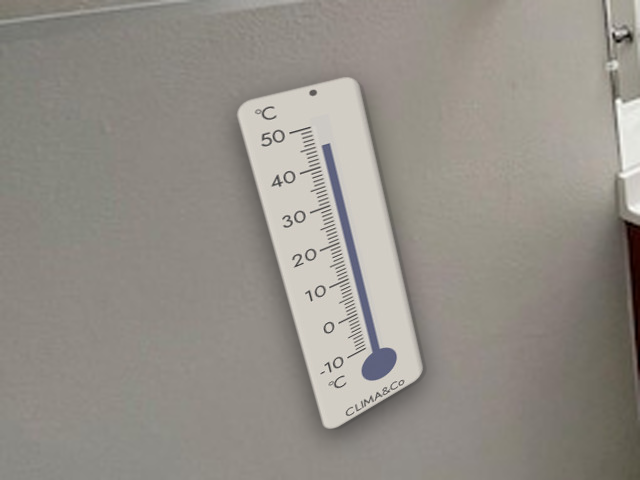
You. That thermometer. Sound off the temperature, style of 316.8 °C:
45 °C
